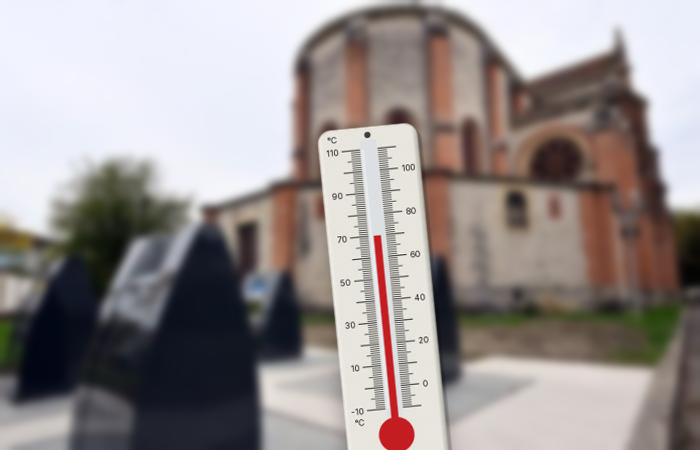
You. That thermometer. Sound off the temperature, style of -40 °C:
70 °C
